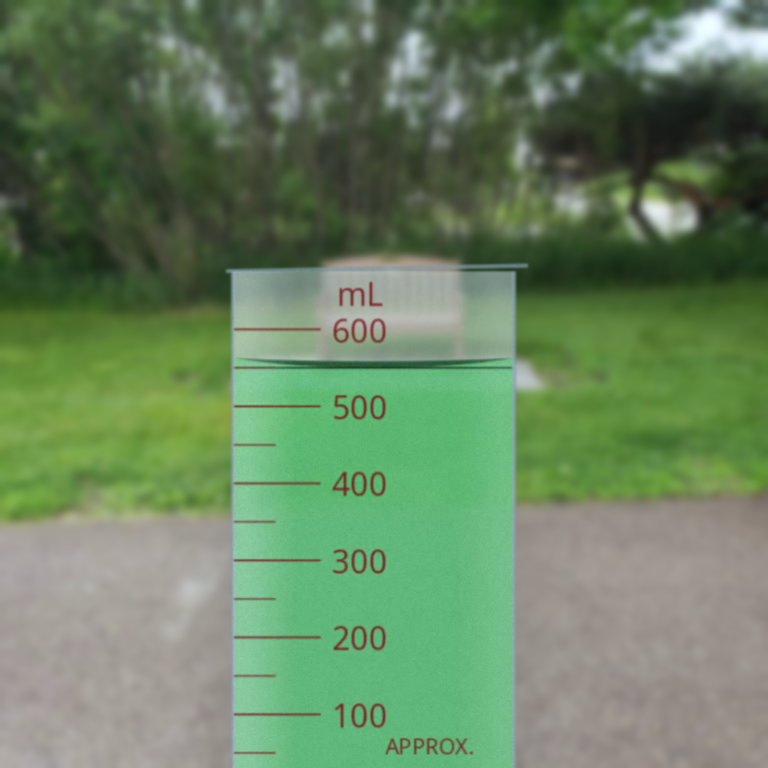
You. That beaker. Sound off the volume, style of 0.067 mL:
550 mL
